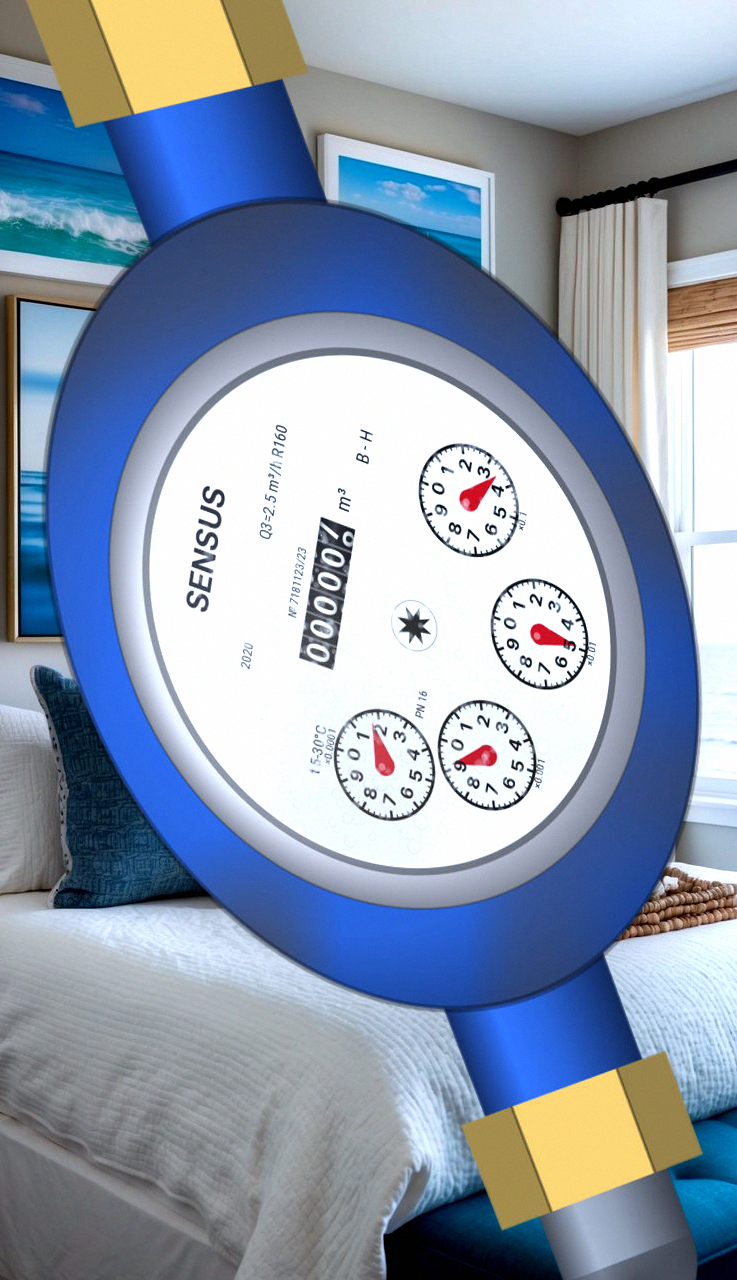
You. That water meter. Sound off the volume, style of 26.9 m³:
7.3491 m³
